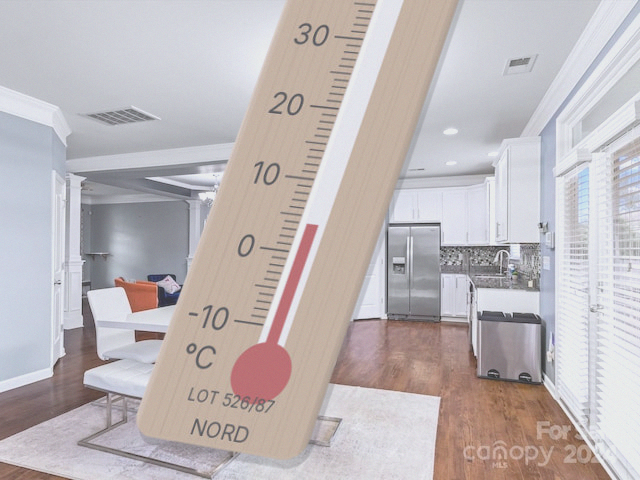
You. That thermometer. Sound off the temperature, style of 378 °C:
4 °C
